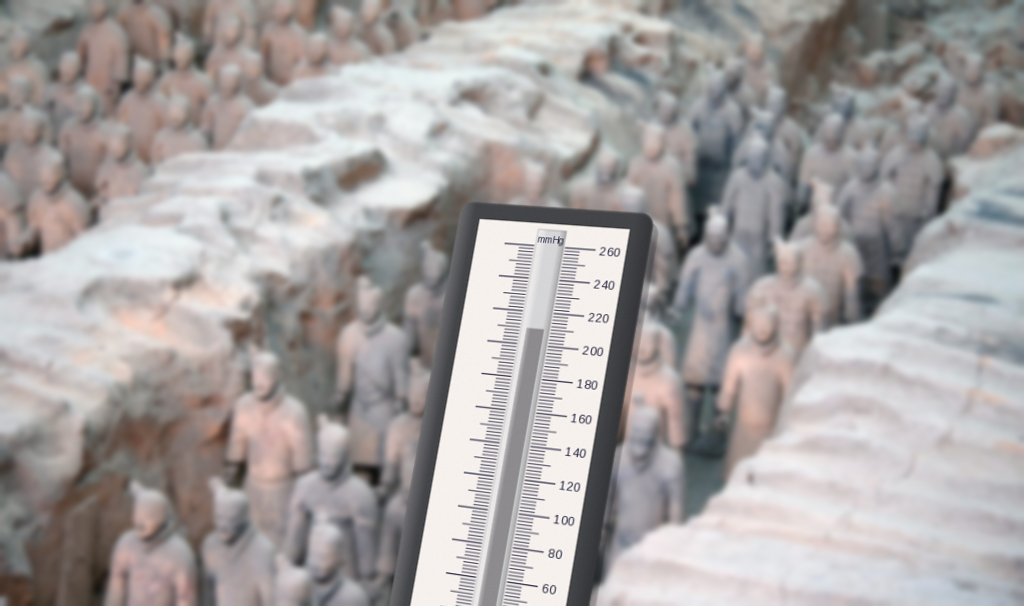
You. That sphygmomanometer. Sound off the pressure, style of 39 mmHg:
210 mmHg
